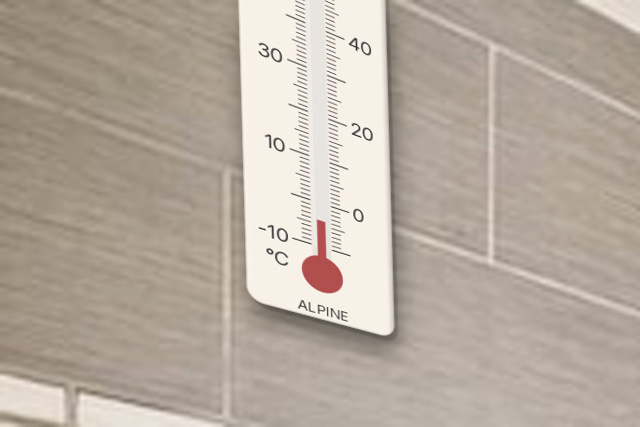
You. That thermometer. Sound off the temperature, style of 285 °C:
-4 °C
